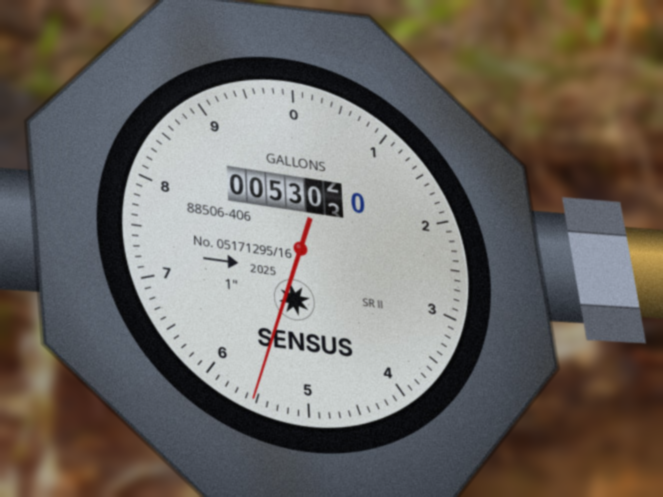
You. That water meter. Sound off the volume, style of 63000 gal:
53025.5 gal
